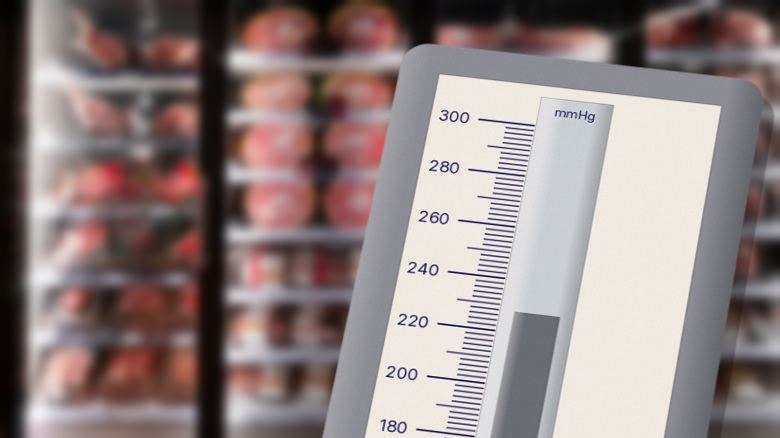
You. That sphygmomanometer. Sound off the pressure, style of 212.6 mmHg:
228 mmHg
